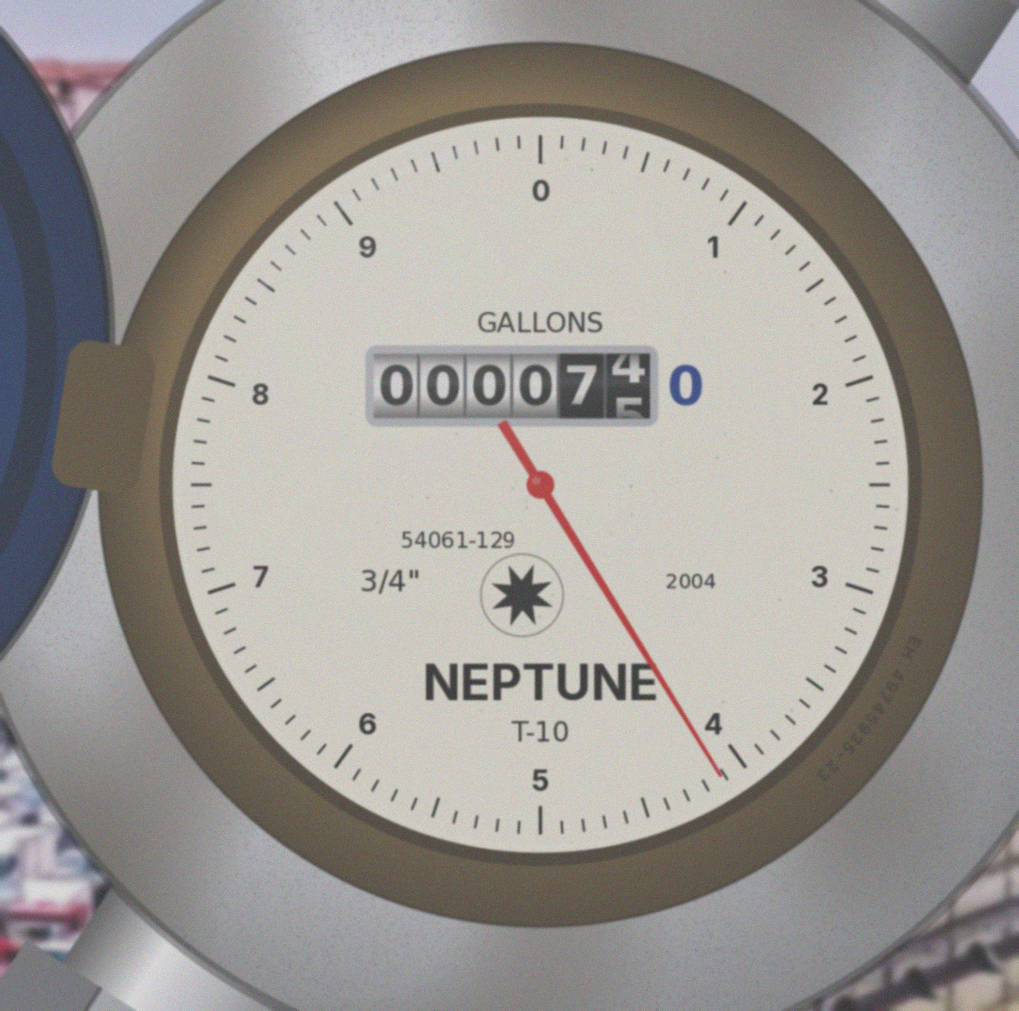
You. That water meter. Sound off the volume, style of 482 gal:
744.1 gal
